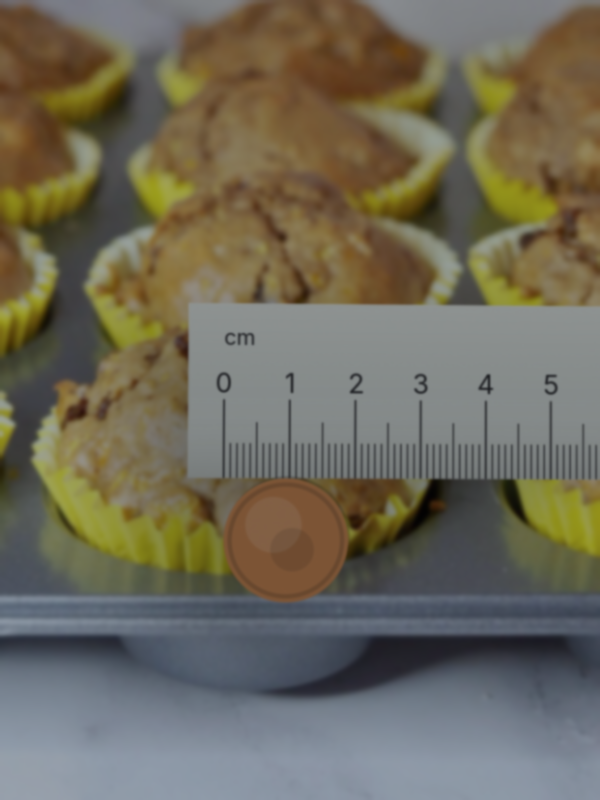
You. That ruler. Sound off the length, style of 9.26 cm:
1.9 cm
